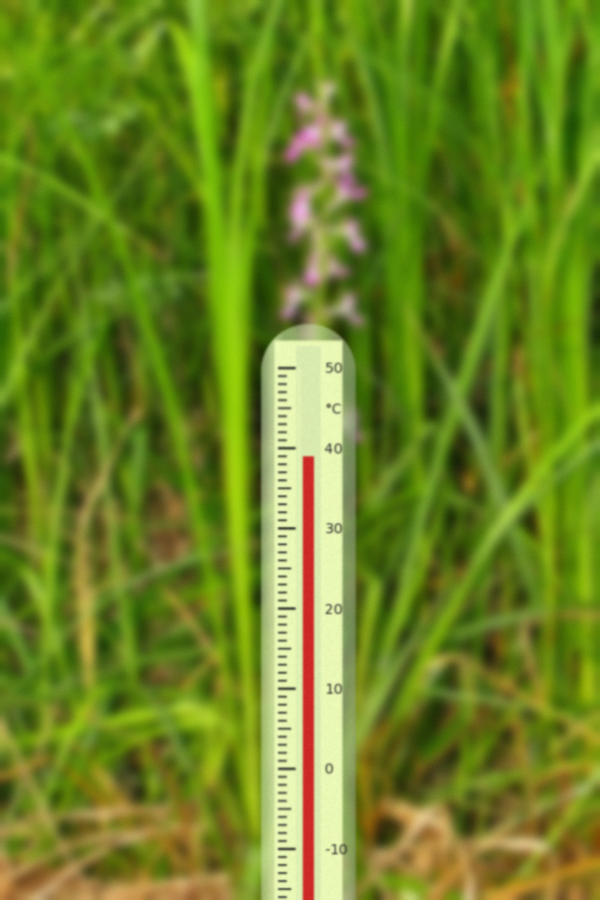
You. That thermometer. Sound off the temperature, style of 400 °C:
39 °C
